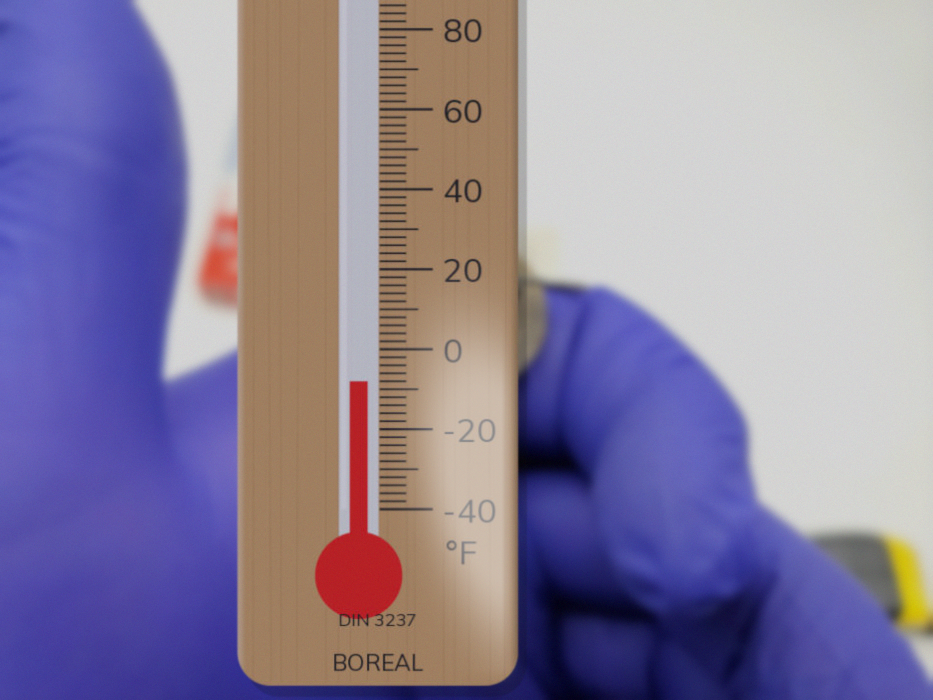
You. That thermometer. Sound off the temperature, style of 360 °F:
-8 °F
